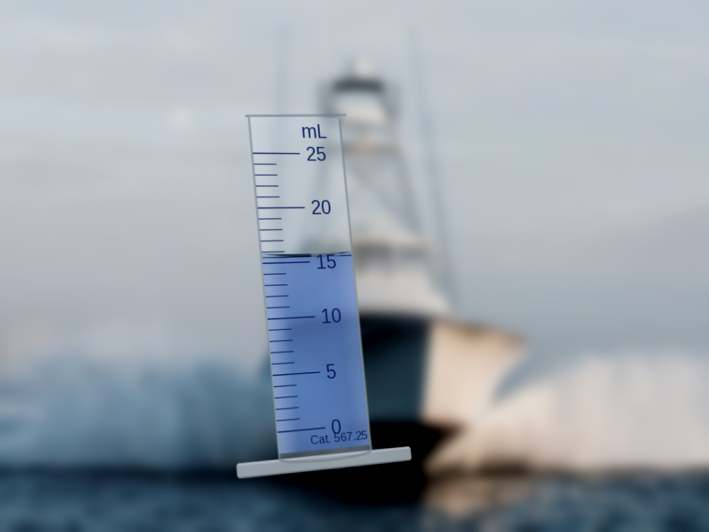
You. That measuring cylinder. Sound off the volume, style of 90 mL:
15.5 mL
